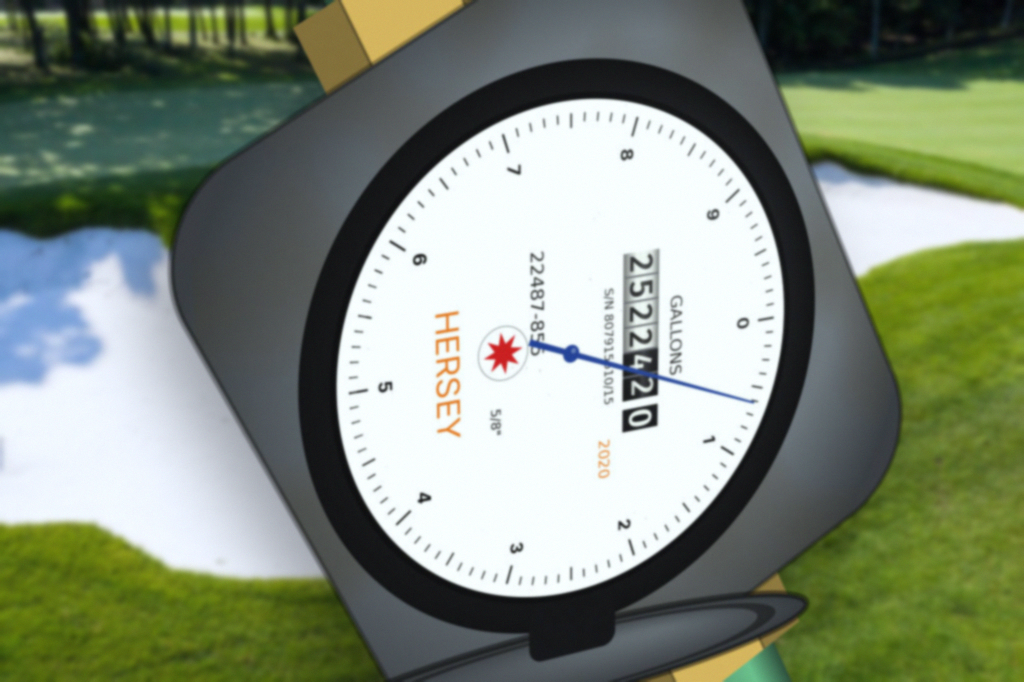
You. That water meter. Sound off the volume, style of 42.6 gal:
2522420.6 gal
